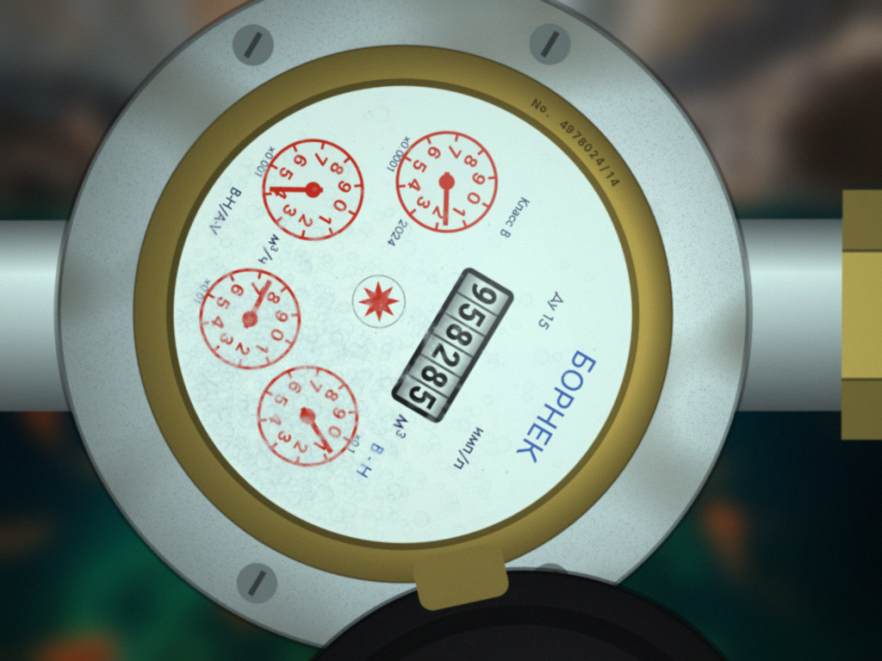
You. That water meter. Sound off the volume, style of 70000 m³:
958285.0741 m³
